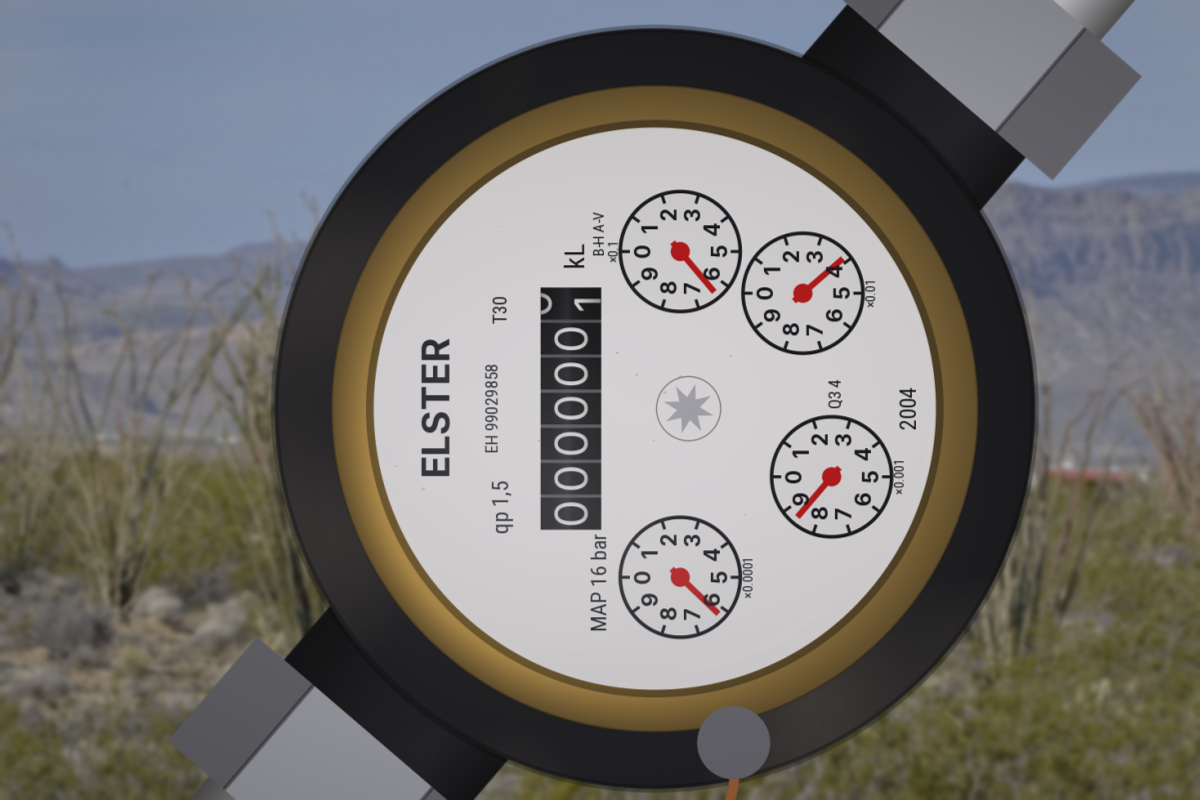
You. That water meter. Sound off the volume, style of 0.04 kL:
0.6386 kL
